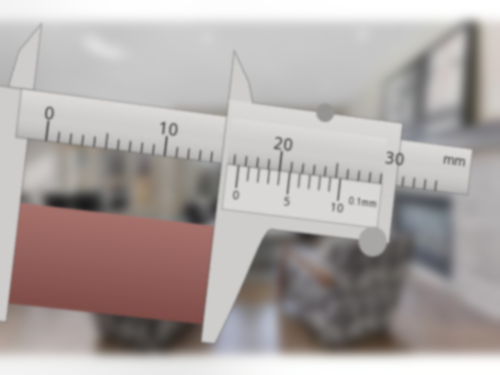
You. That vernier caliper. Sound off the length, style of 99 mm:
16.4 mm
